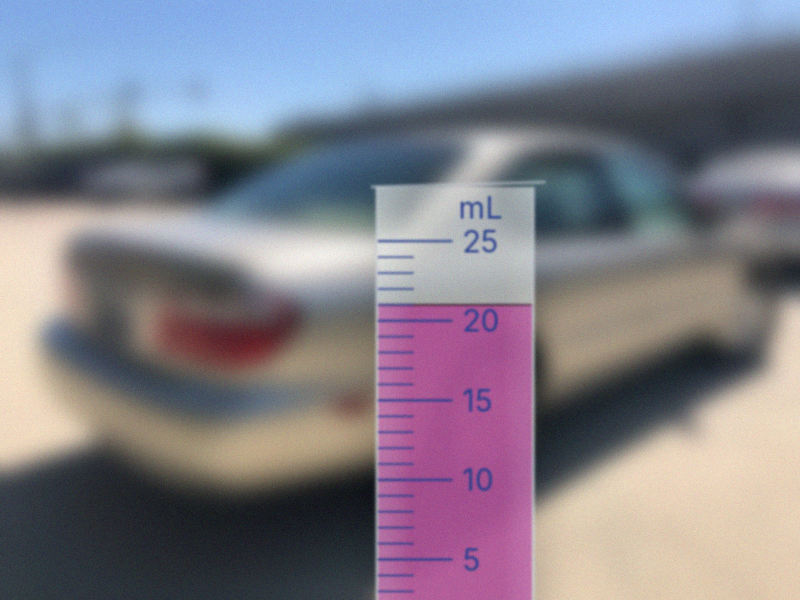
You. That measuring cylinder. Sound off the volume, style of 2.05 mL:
21 mL
